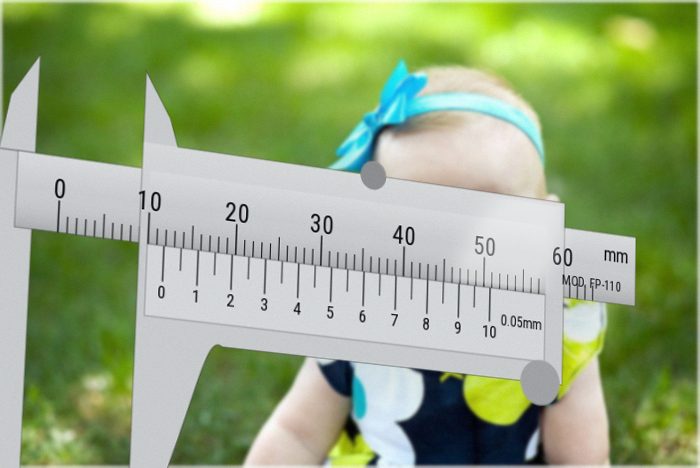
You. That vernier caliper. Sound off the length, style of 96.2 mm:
11.8 mm
